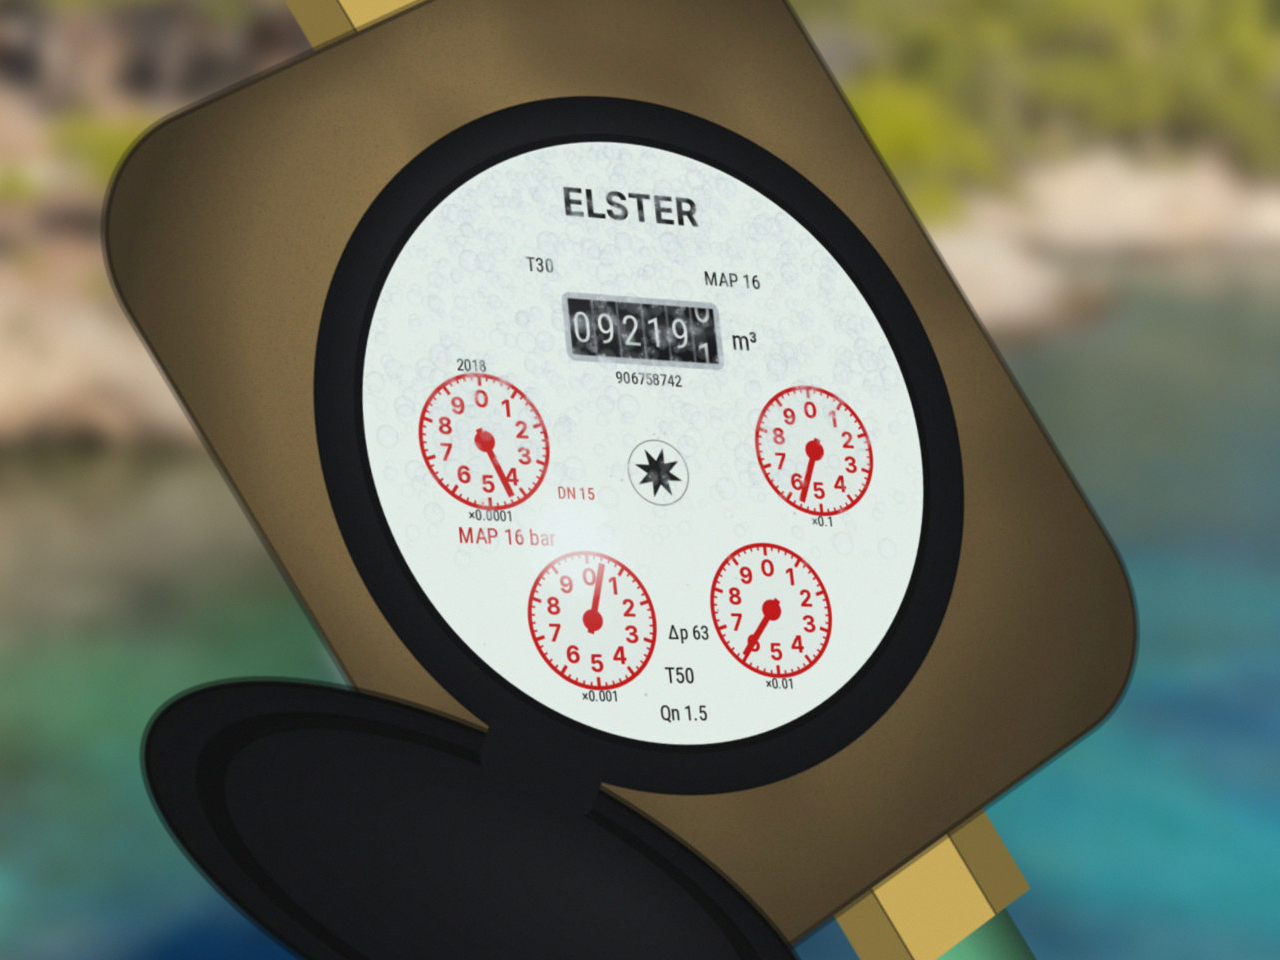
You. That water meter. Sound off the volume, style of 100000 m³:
92190.5604 m³
